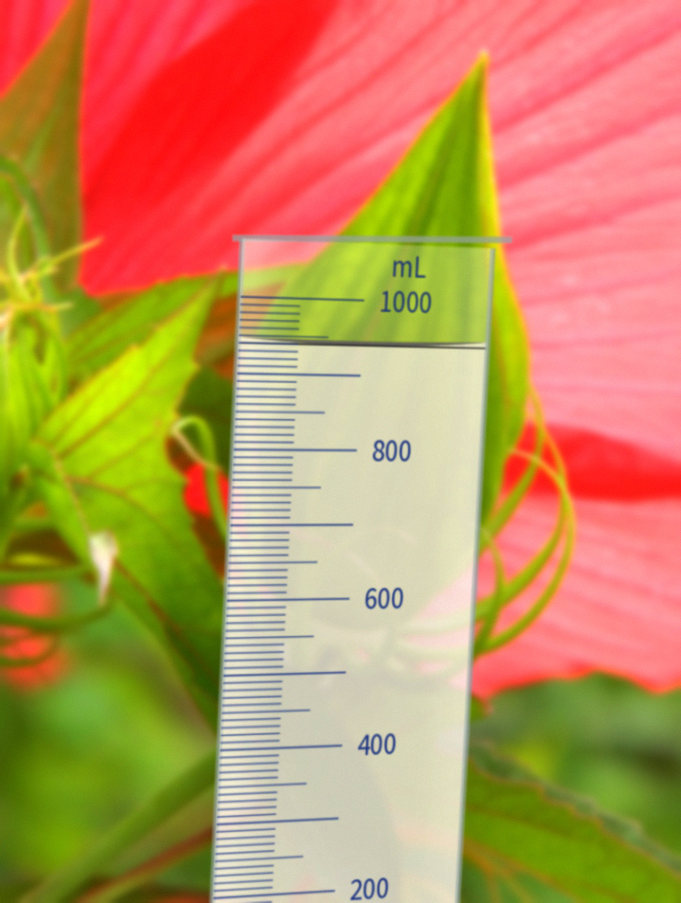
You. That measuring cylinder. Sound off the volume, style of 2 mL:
940 mL
